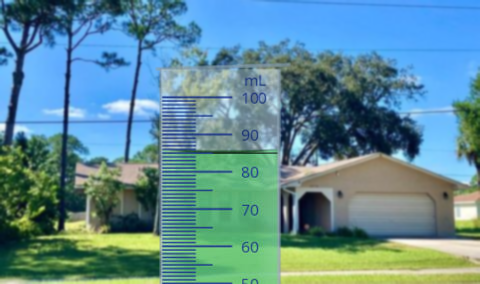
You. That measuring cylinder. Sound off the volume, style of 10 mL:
85 mL
